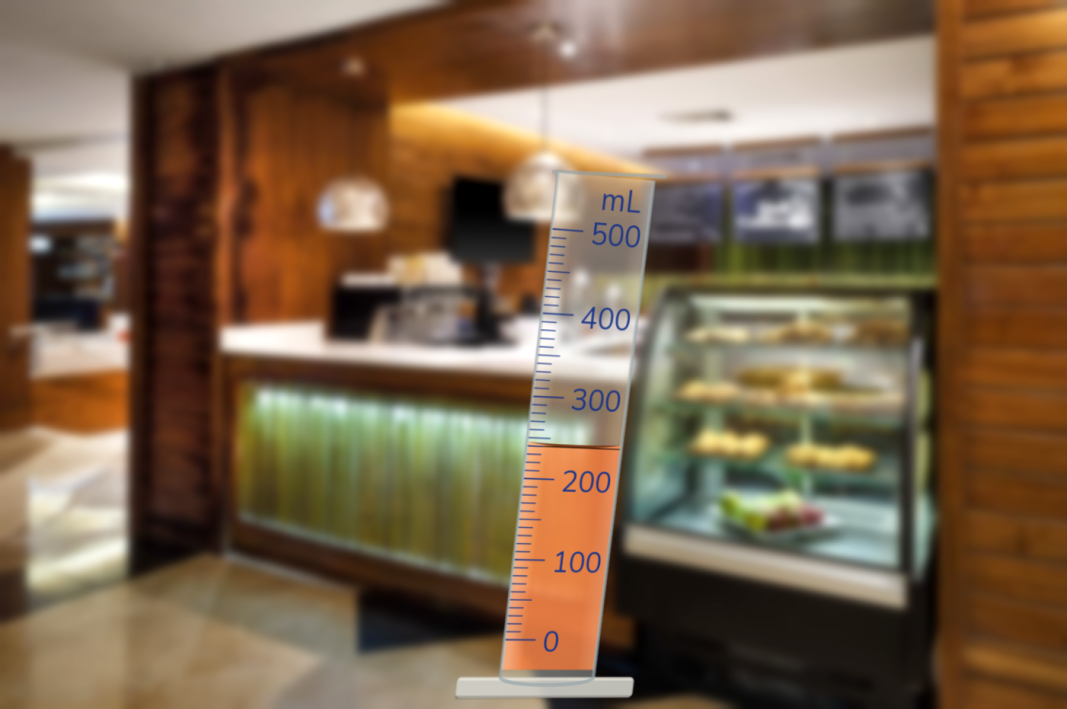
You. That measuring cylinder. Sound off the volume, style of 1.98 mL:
240 mL
